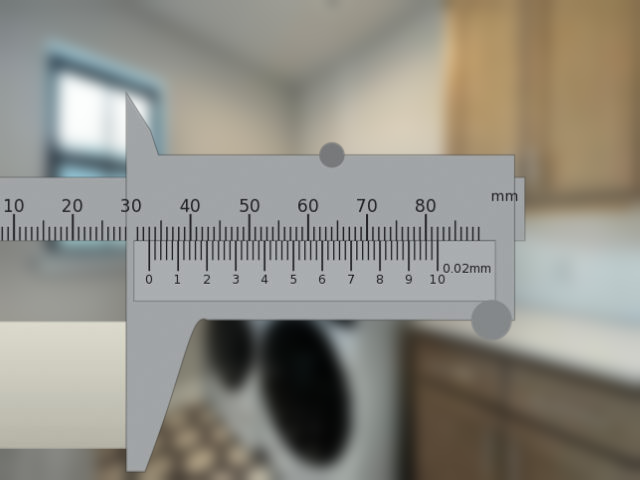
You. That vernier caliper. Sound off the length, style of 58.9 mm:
33.0 mm
